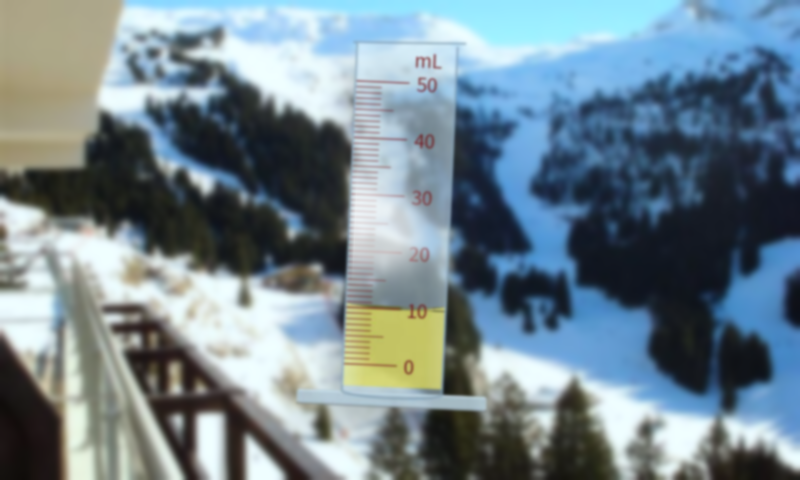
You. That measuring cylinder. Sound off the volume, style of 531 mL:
10 mL
